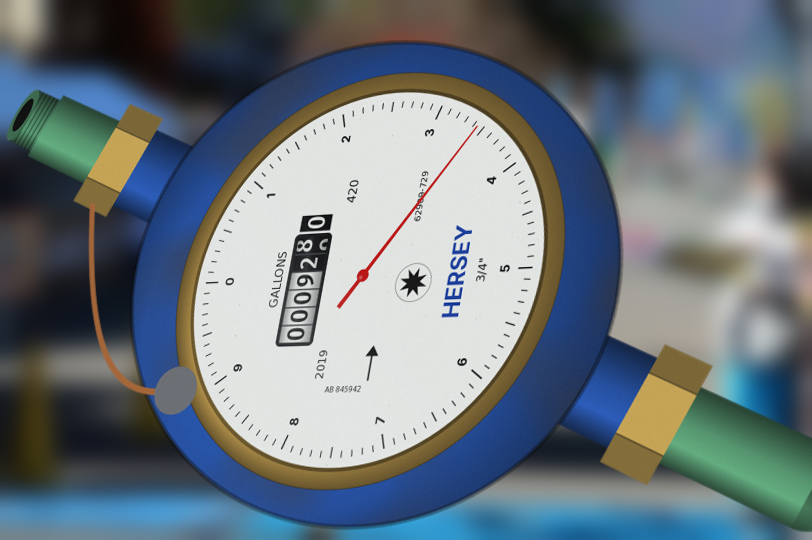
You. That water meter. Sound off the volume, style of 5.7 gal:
9283.4 gal
